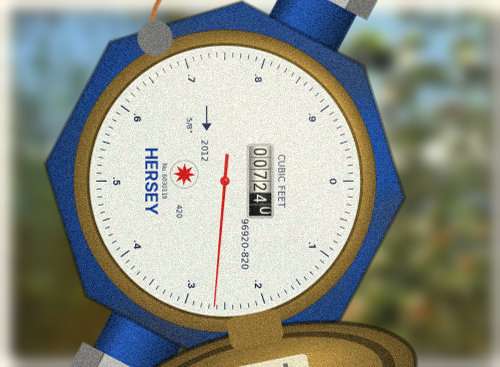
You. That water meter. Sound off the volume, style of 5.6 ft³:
7240.26 ft³
